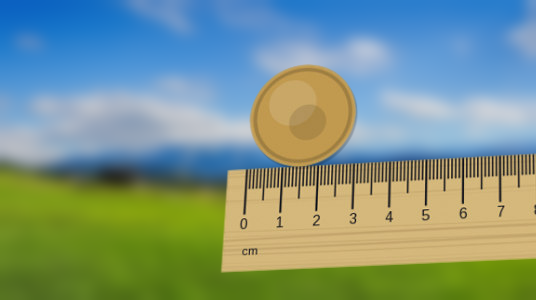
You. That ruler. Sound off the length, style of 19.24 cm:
3 cm
